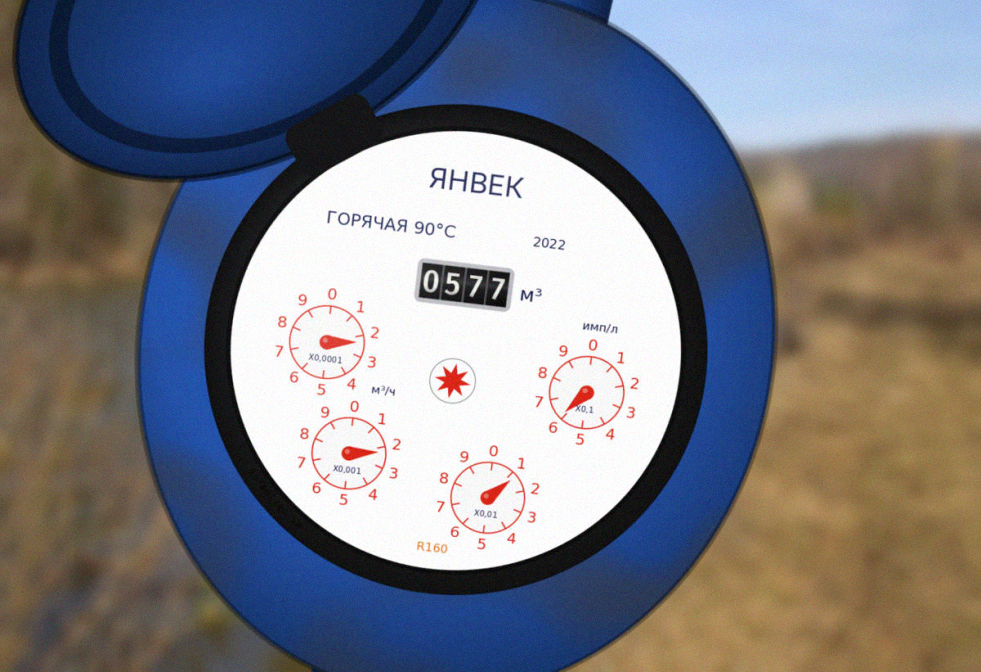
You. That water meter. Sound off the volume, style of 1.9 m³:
577.6122 m³
